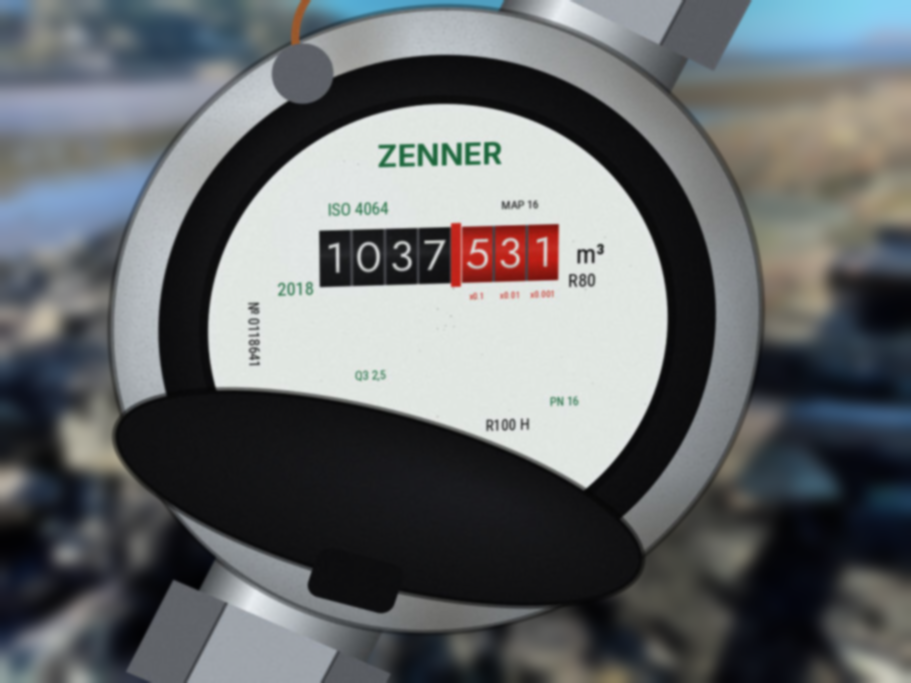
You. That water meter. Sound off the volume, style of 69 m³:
1037.531 m³
